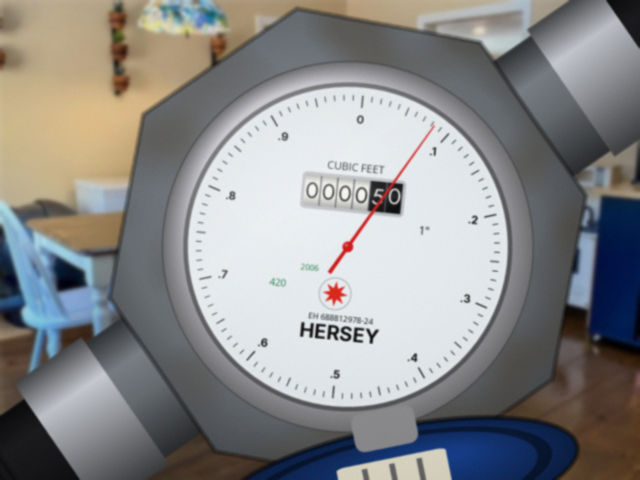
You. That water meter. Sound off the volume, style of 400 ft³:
50.08 ft³
